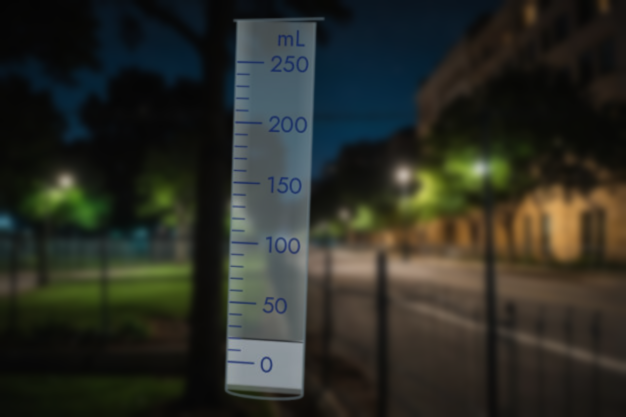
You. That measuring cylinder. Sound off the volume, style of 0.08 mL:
20 mL
